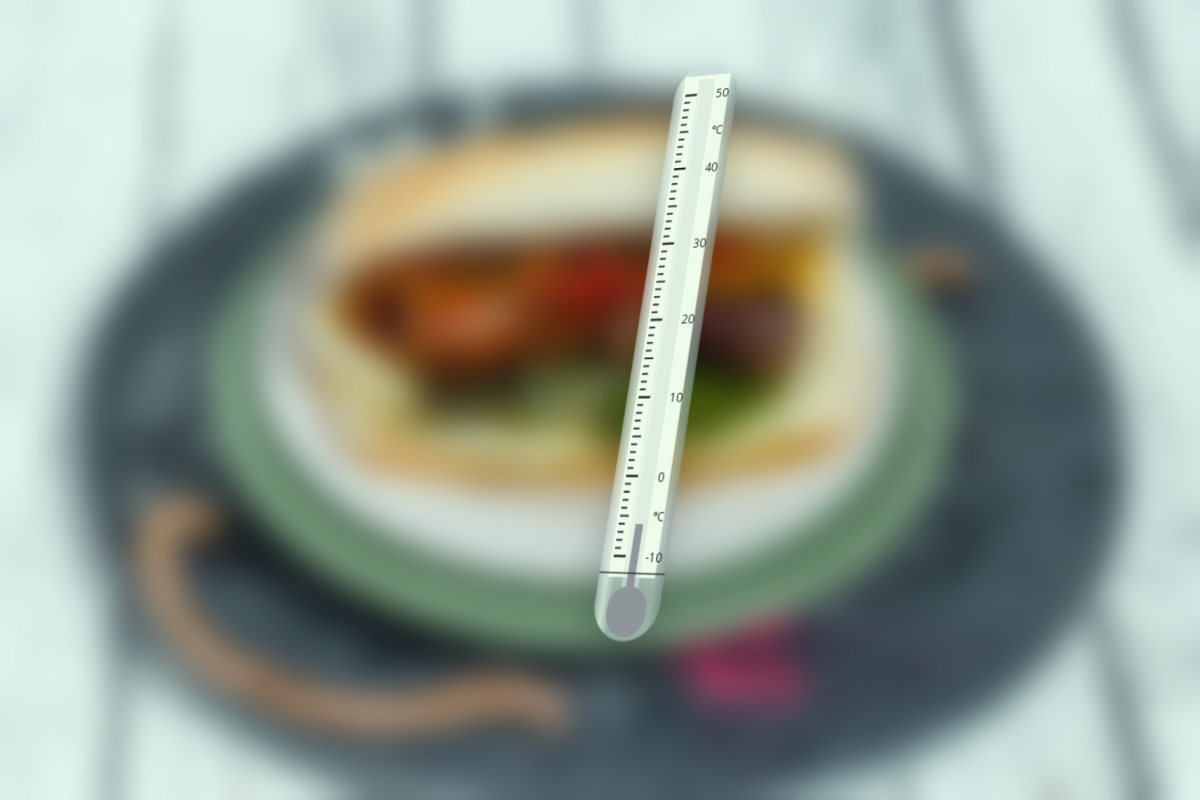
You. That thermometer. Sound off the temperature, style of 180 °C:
-6 °C
